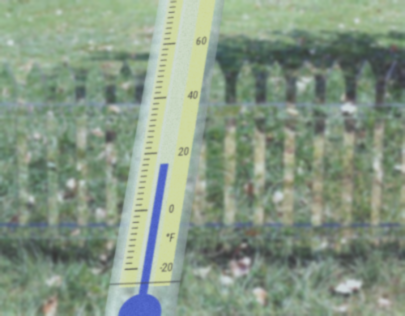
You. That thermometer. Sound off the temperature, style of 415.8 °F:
16 °F
